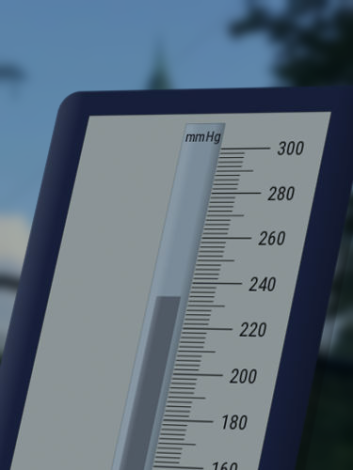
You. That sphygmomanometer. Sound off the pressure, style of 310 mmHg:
234 mmHg
